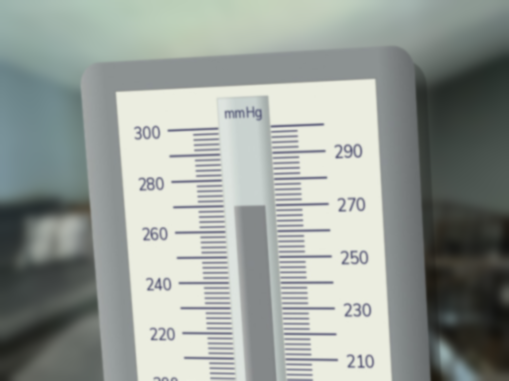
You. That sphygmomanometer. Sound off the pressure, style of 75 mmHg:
270 mmHg
